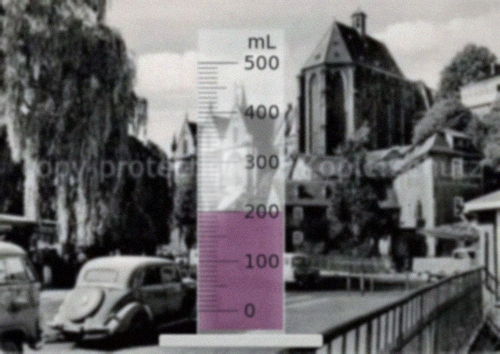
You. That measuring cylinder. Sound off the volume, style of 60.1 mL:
200 mL
